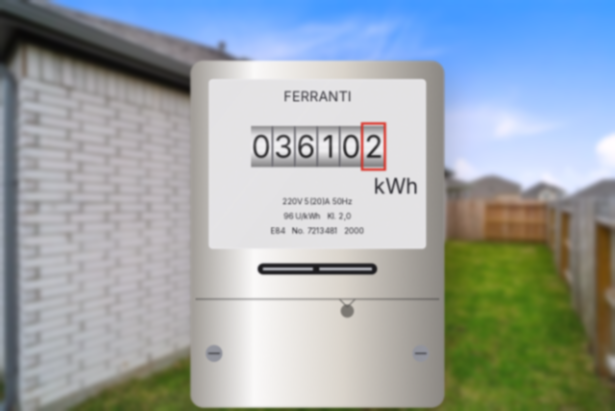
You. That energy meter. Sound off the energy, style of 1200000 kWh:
3610.2 kWh
